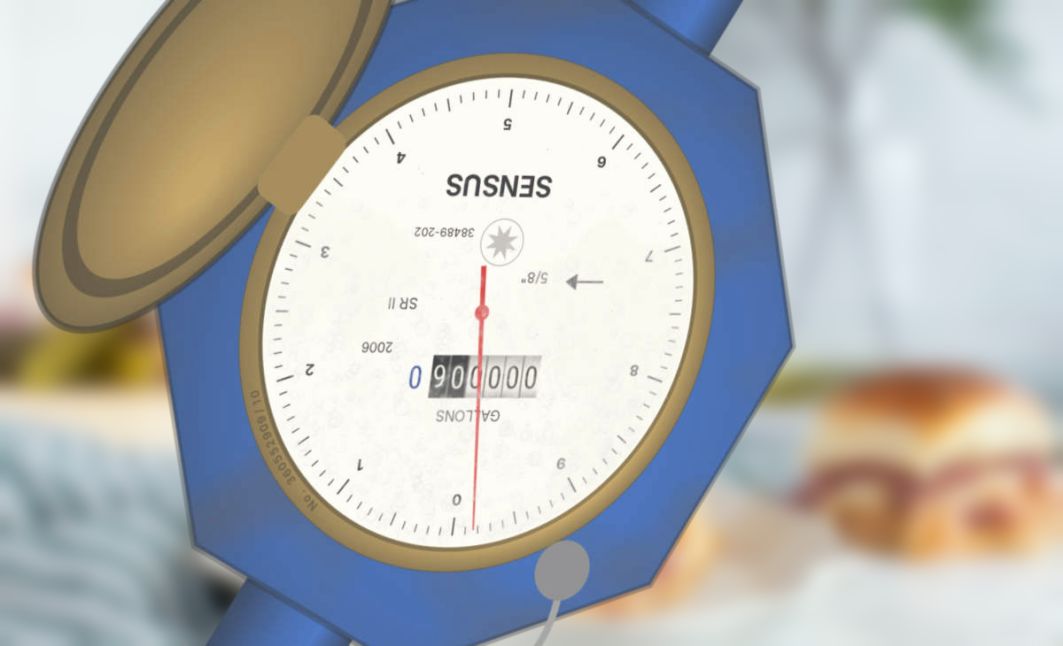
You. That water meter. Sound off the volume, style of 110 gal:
59.8 gal
